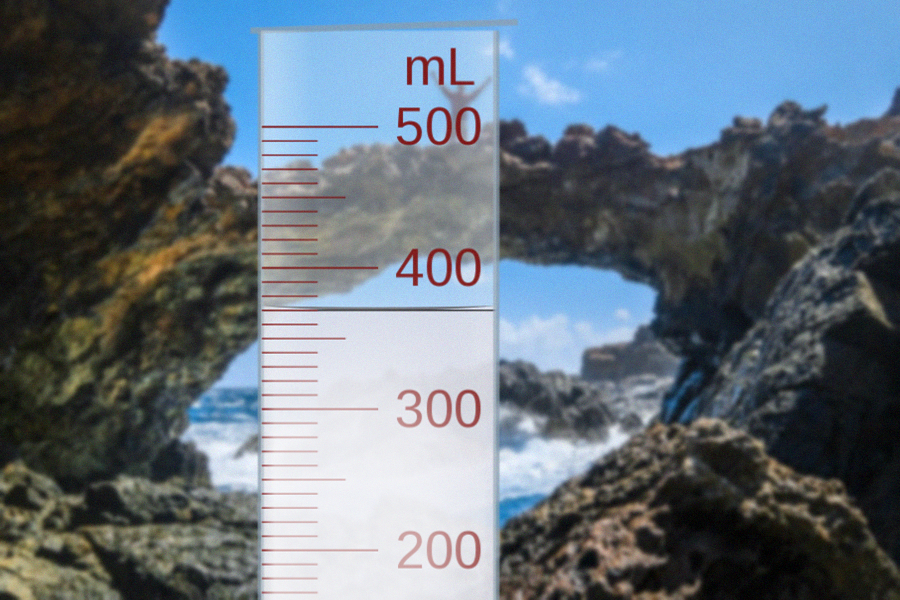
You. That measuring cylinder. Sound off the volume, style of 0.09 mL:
370 mL
